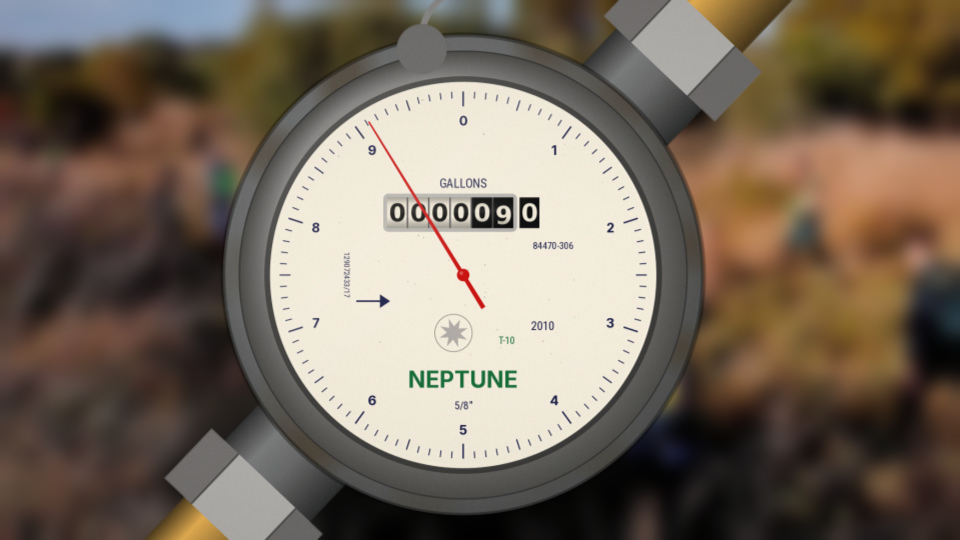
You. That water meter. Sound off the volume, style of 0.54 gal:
89.1 gal
